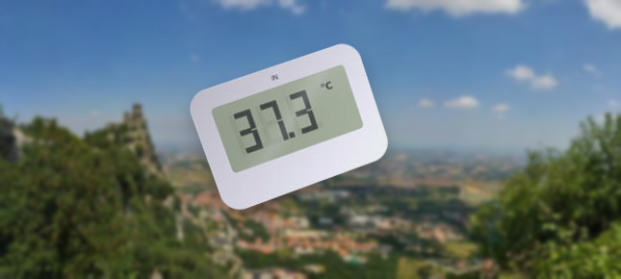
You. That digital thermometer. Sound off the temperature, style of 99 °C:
37.3 °C
